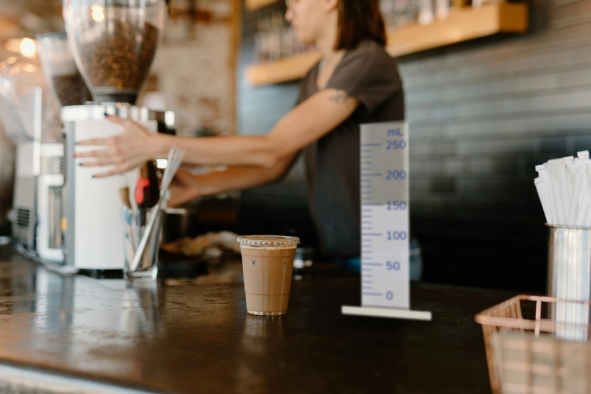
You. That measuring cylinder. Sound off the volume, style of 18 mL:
150 mL
